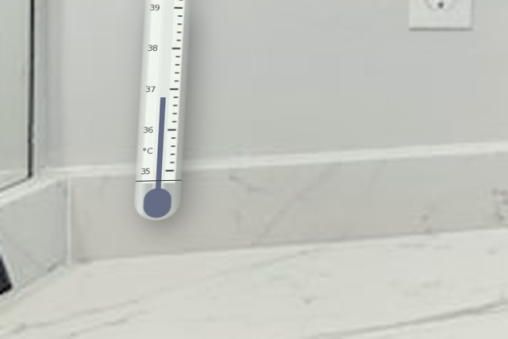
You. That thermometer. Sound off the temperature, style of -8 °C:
36.8 °C
